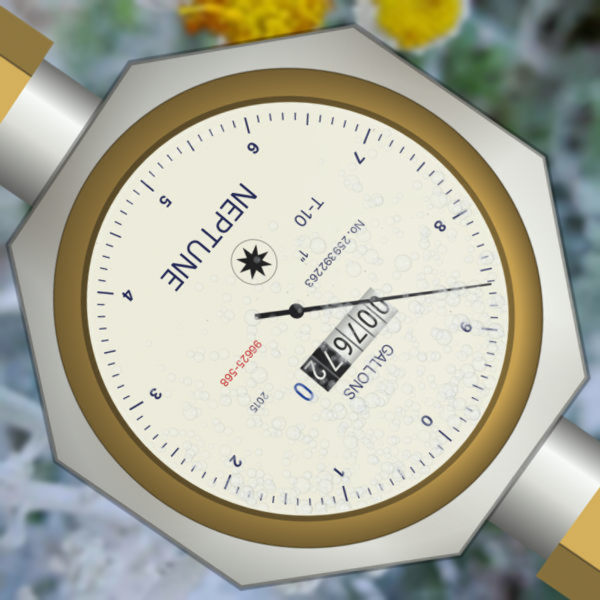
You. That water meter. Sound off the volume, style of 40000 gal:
76718.6 gal
